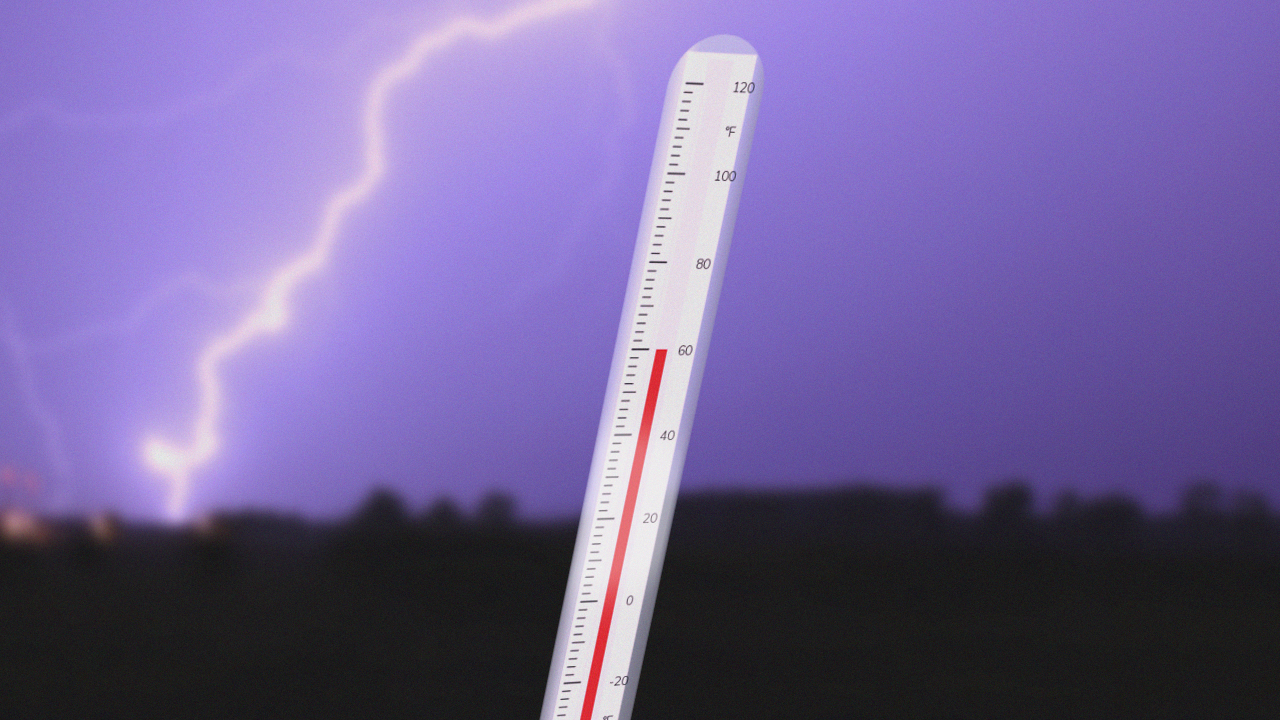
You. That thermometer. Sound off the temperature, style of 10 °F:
60 °F
